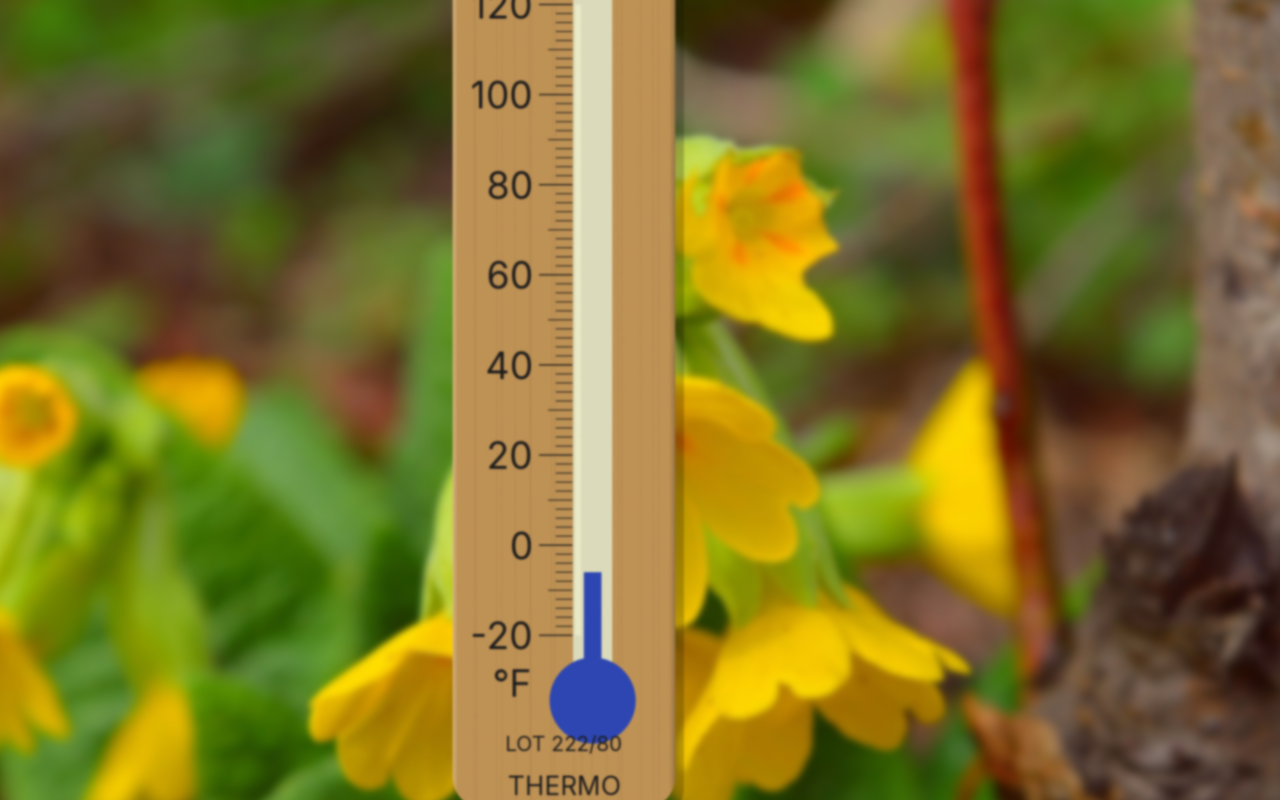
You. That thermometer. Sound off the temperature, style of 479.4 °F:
-6 °F
